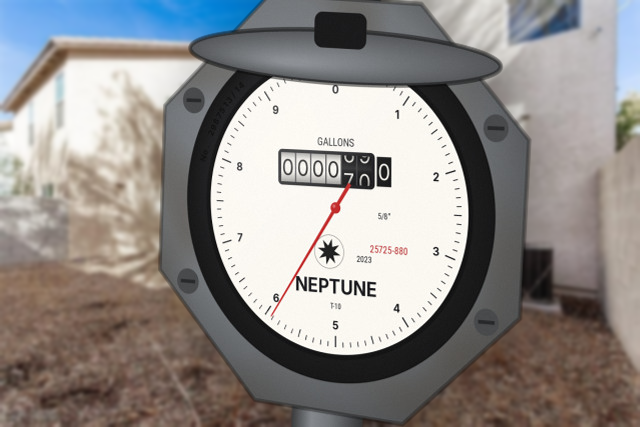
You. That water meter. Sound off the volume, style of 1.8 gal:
695.9 gal
